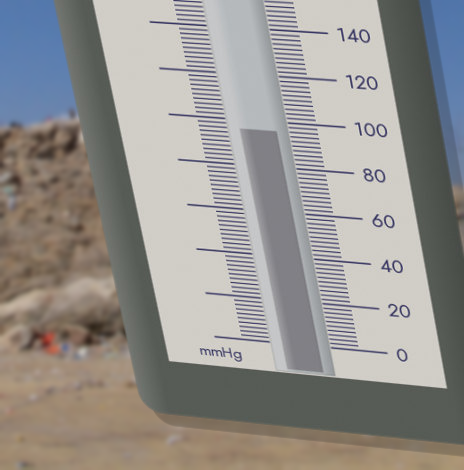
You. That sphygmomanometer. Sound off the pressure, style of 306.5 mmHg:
96 mmHg
